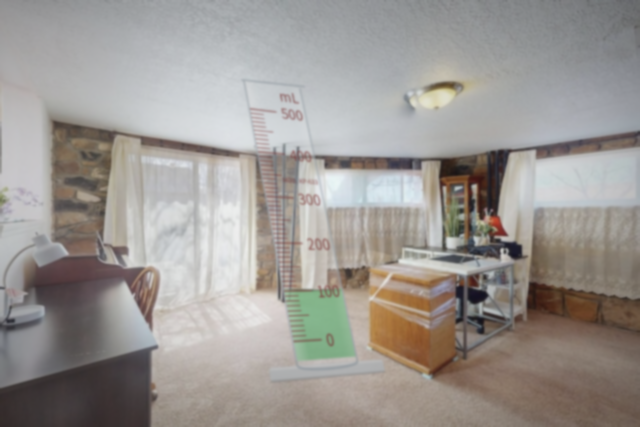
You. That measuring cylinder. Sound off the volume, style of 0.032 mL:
100 mL
